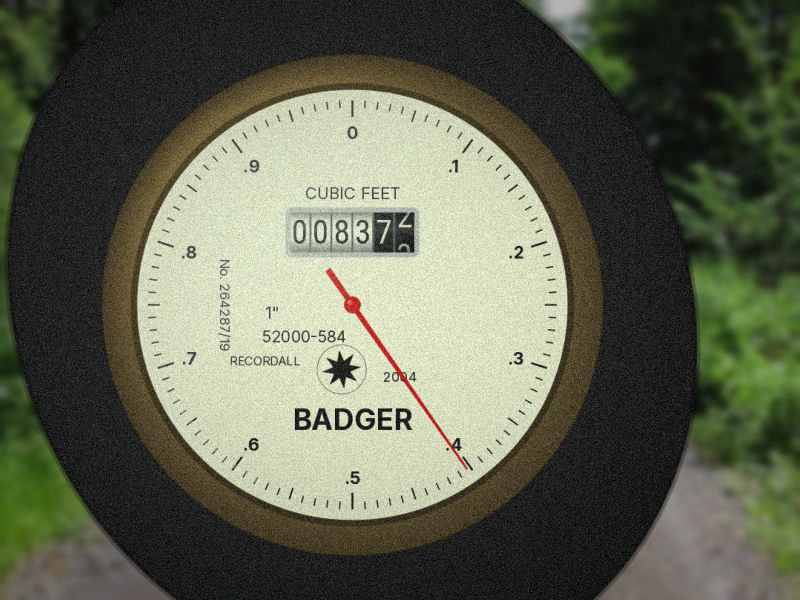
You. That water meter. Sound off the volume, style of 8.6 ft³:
8372.40 ft³
